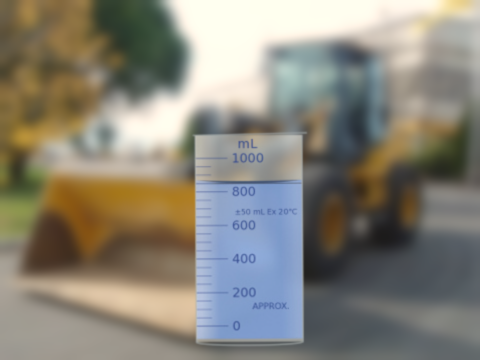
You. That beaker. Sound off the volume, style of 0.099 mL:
850 mL
